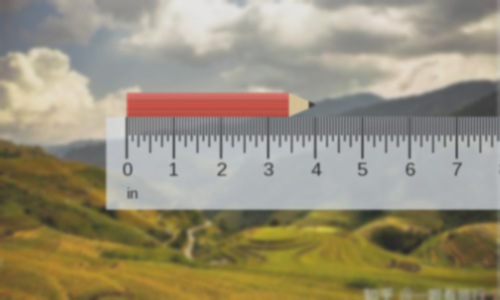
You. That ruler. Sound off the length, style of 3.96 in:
4 in
